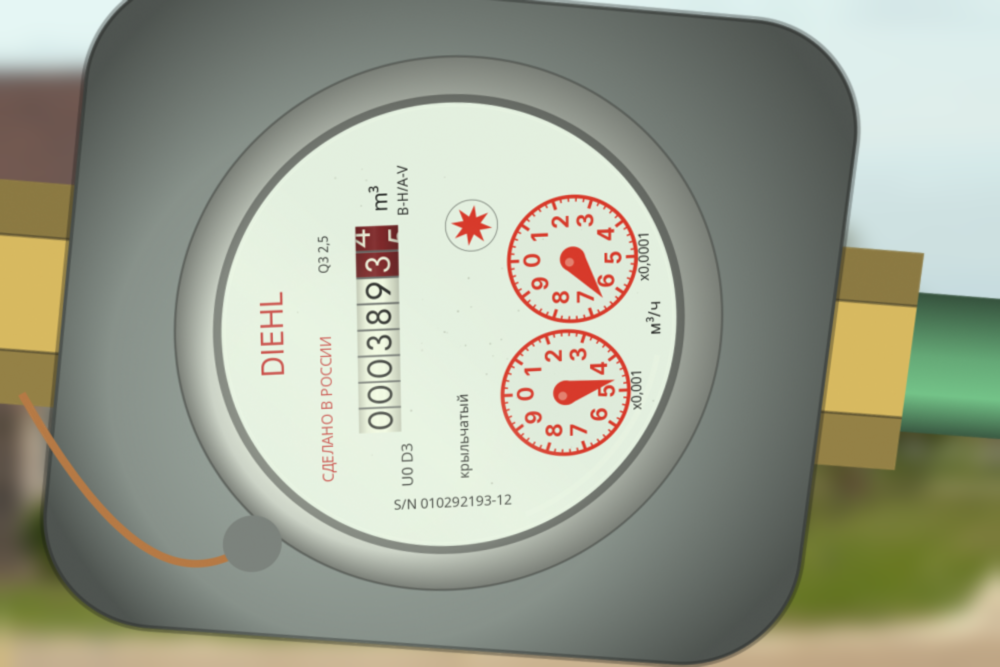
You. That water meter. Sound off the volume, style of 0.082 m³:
389.3446 m³
